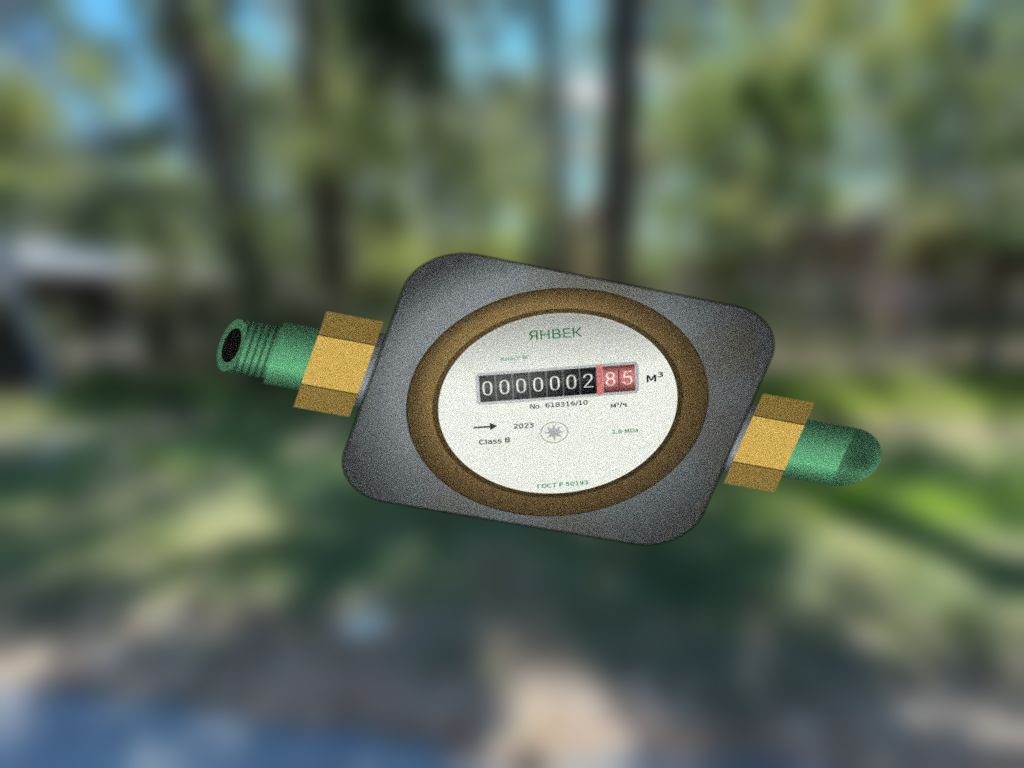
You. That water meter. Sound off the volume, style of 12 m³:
2.85 m³
